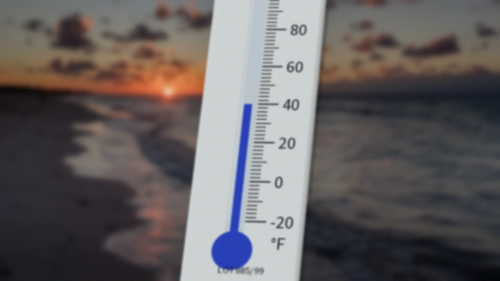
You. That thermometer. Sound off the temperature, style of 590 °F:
40 °F
